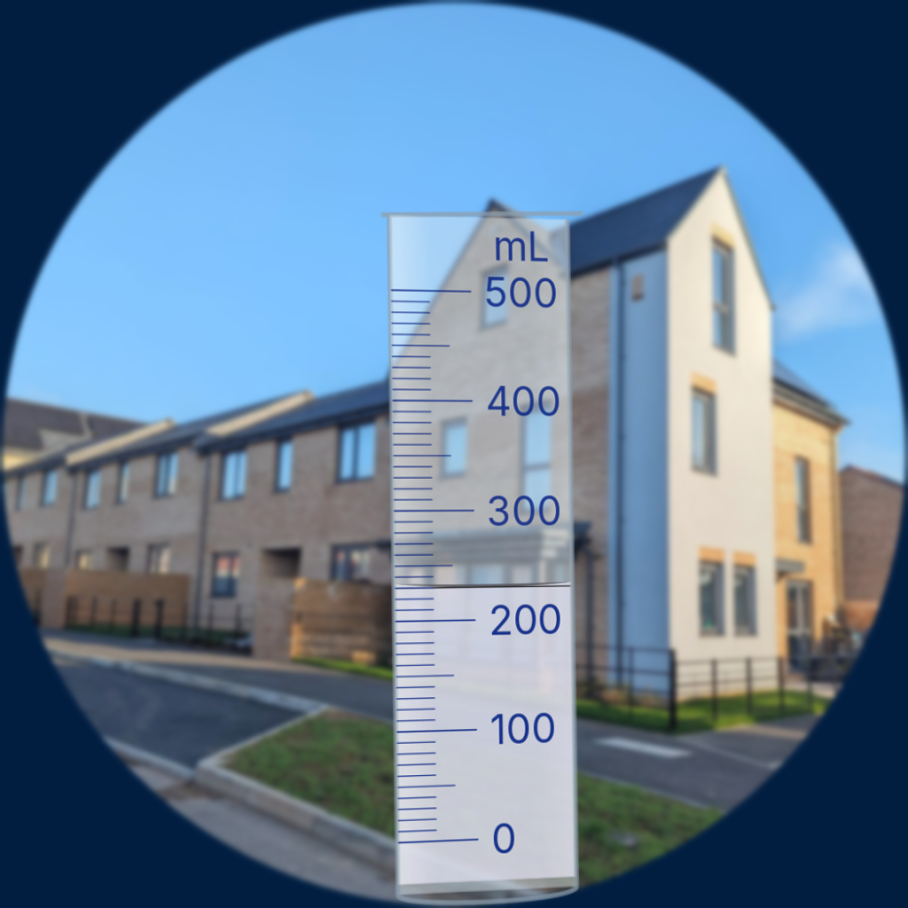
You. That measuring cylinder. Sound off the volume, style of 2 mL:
230 mL
